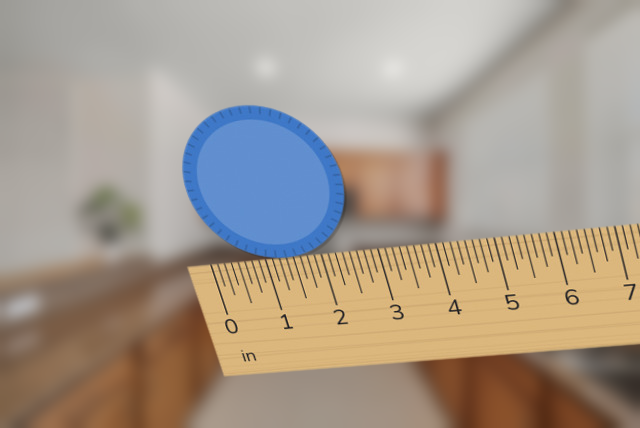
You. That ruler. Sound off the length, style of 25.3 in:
2.75 in
